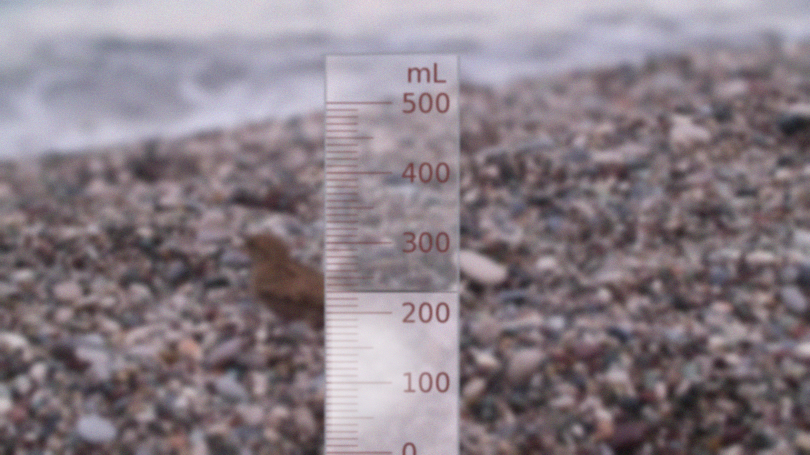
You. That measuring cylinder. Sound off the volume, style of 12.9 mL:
230 mL
